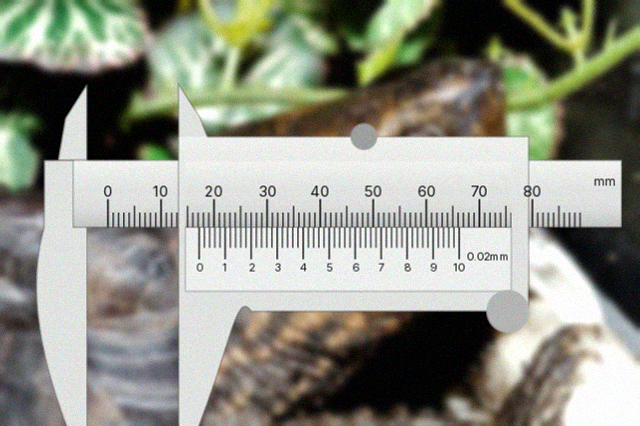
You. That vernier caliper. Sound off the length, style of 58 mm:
17.2 mm
